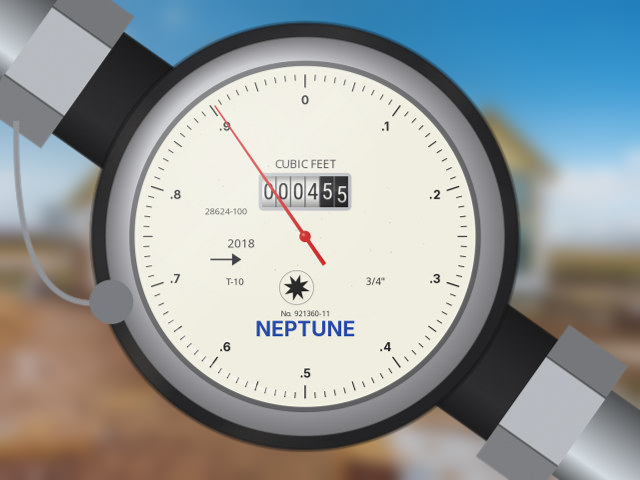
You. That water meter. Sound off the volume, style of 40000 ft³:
454.90 ft³
